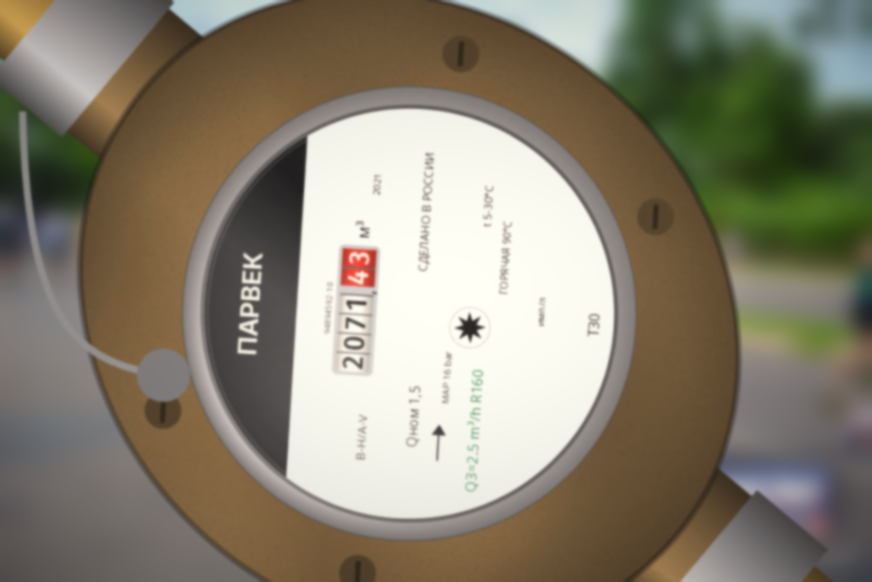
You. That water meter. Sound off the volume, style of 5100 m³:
2071.43 m³
